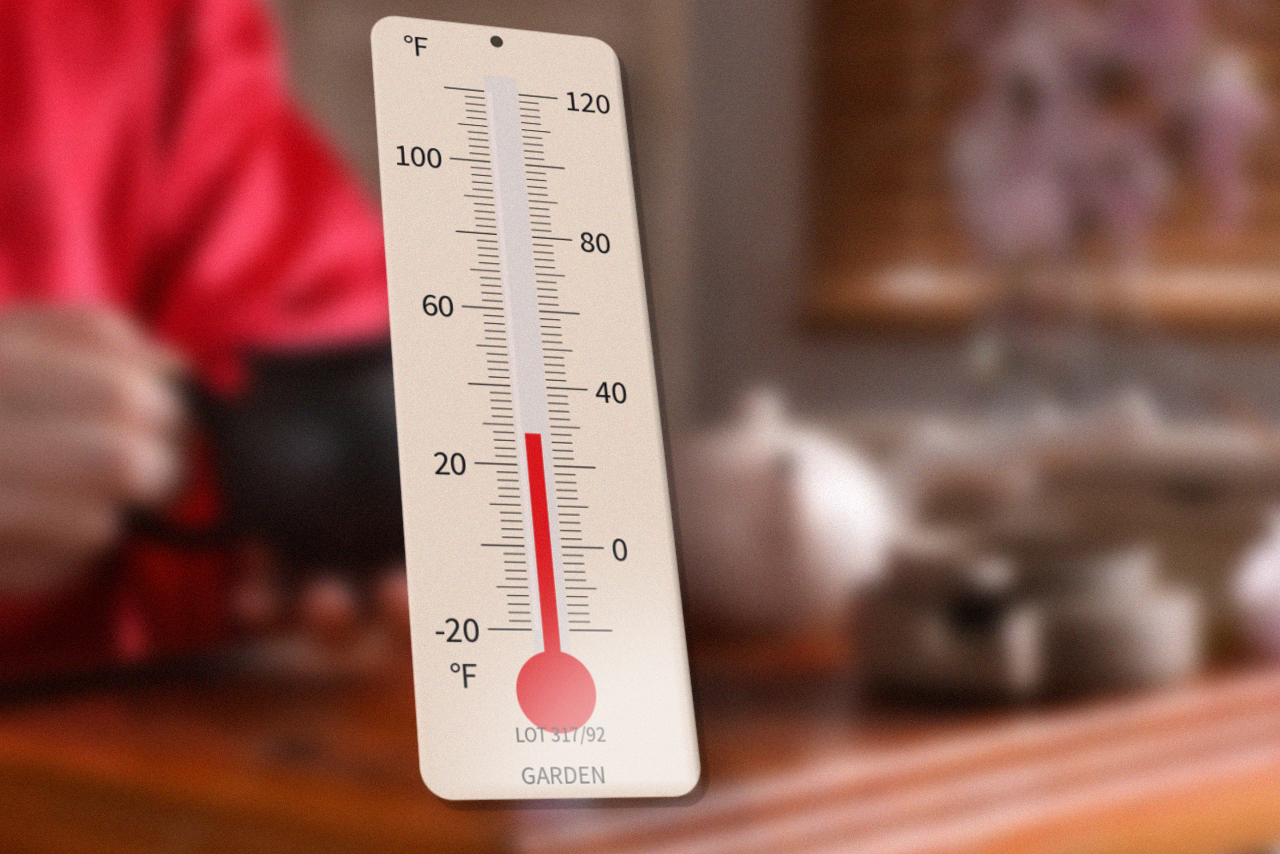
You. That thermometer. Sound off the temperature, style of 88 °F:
28 °F
